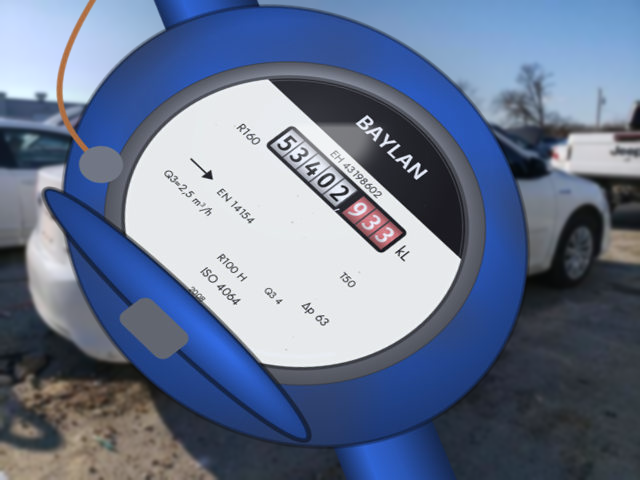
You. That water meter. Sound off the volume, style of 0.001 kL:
53402.933 kL
